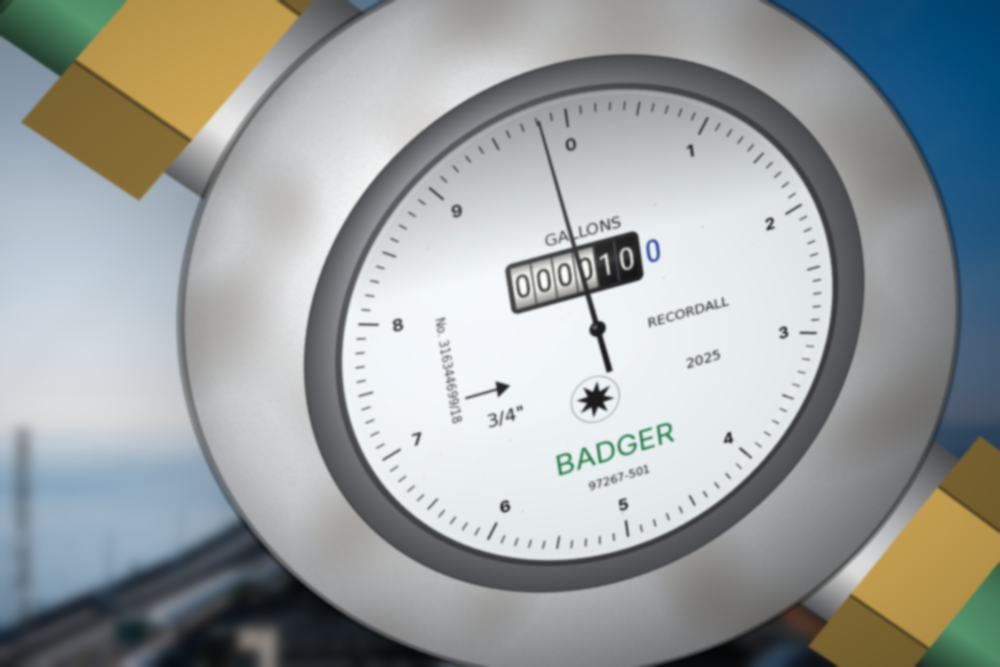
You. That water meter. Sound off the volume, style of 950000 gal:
99.8 gal
